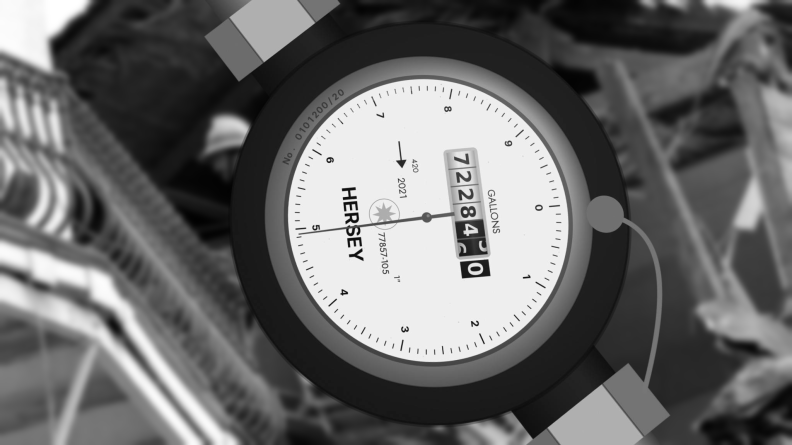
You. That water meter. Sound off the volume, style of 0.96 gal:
7228454.9 gal
